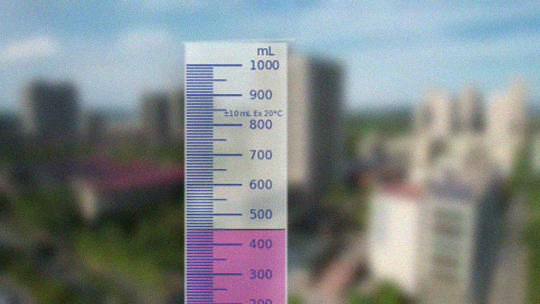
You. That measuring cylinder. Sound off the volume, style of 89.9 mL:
450 mL
